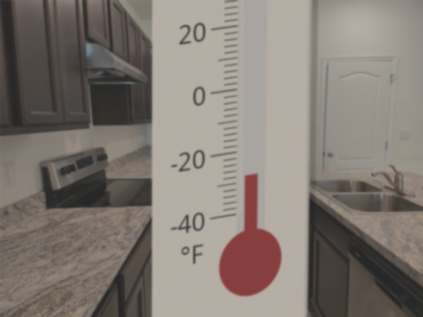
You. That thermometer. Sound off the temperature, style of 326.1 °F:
-28 °F
